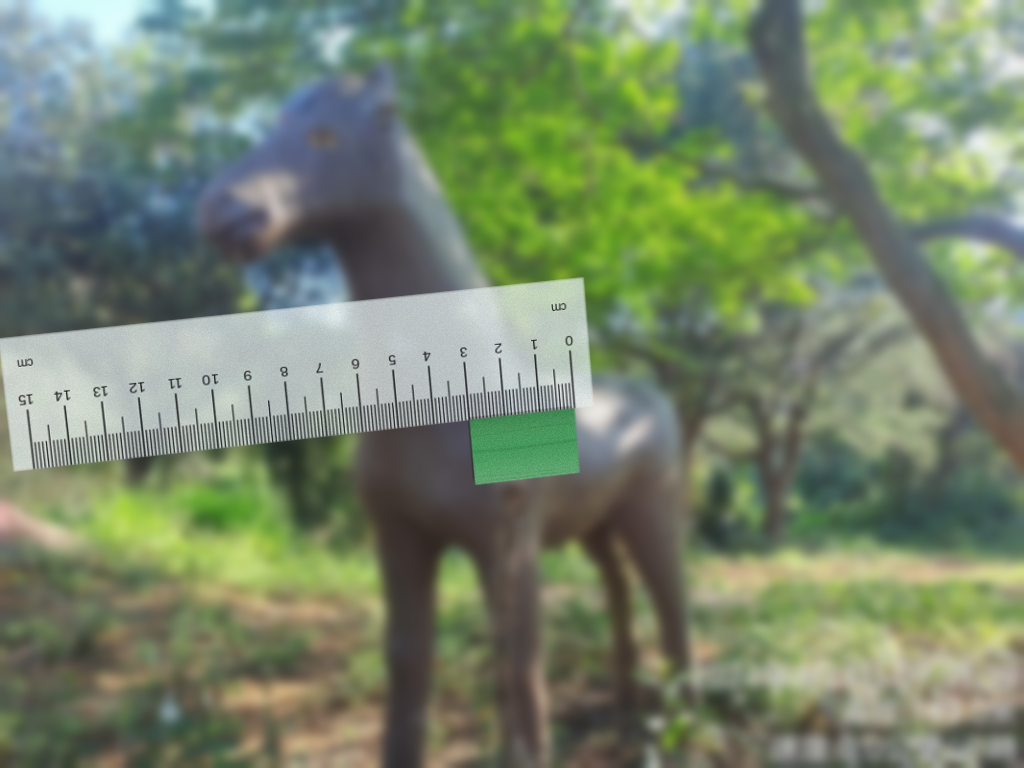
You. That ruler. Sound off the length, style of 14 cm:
3 cm
